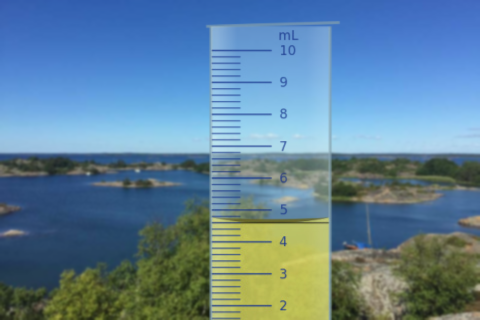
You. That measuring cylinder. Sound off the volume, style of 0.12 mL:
4.6 mL
